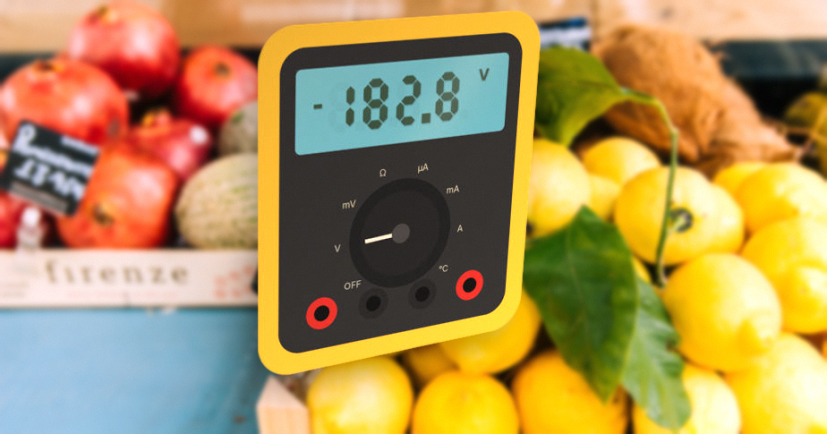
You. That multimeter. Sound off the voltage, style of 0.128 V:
-182.8 V
